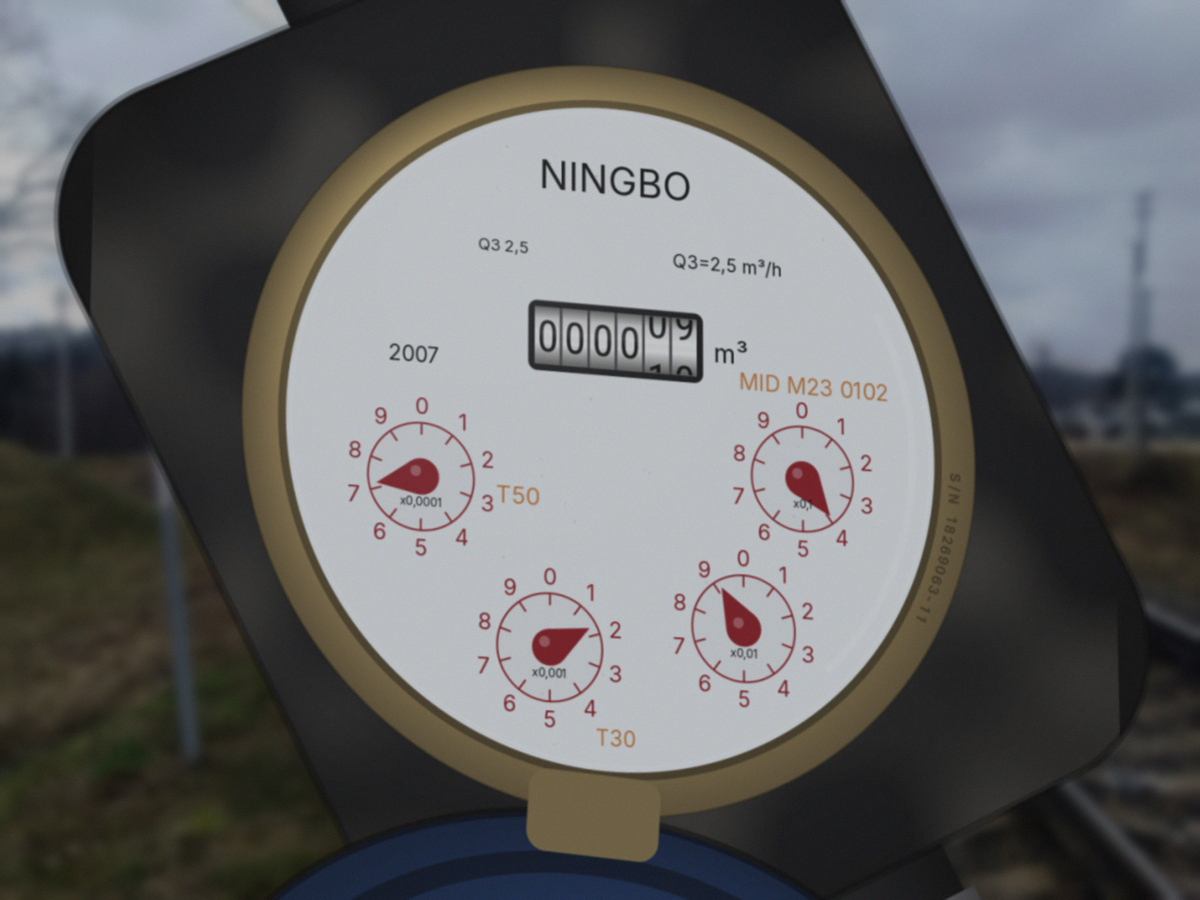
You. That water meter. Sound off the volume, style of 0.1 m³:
9.3917 m³
